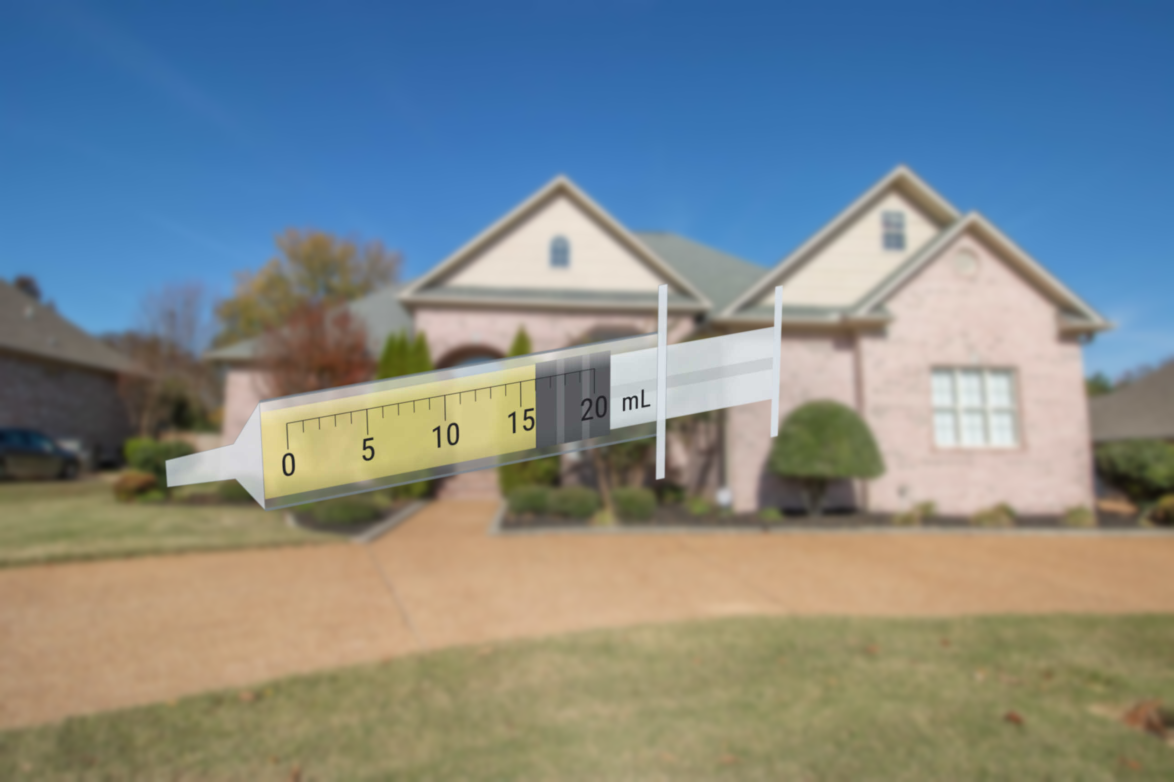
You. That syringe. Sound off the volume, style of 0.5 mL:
16 mL
